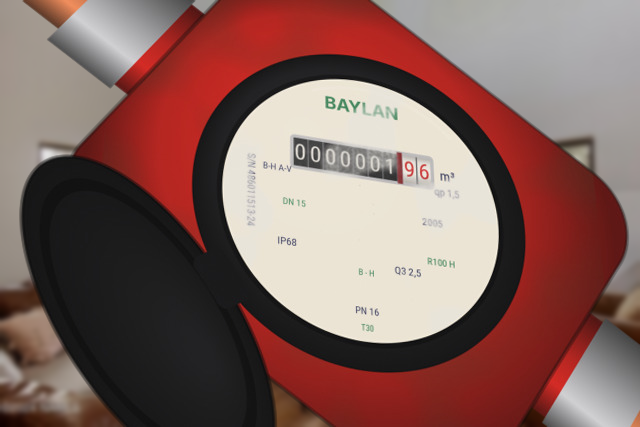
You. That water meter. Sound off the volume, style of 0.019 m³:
1.96 m³
